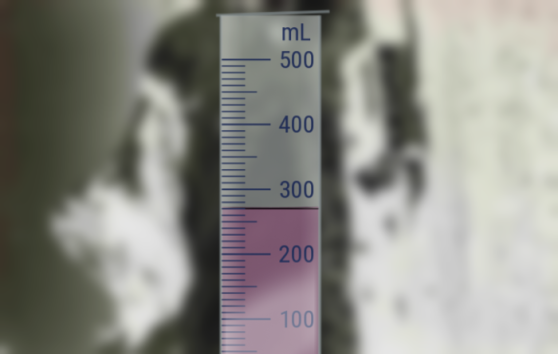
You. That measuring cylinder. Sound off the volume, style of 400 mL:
270 mL
